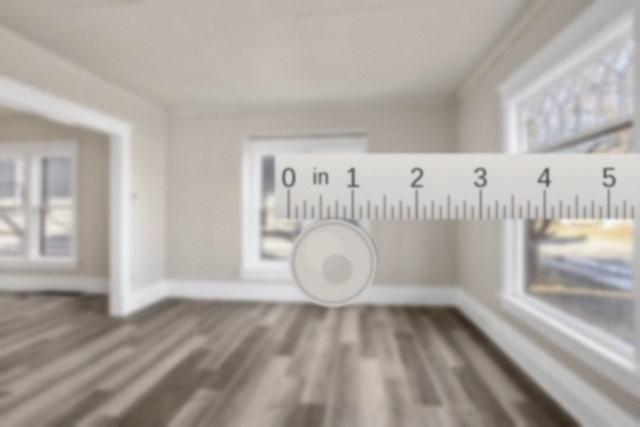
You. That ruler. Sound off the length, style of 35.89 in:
1.375 in
